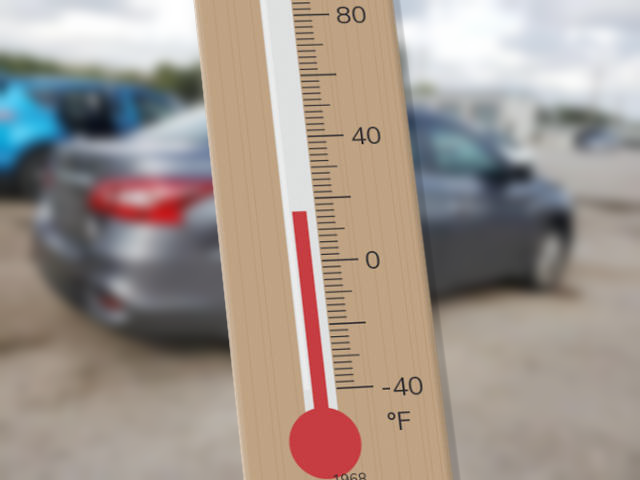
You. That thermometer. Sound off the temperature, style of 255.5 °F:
16 °F
